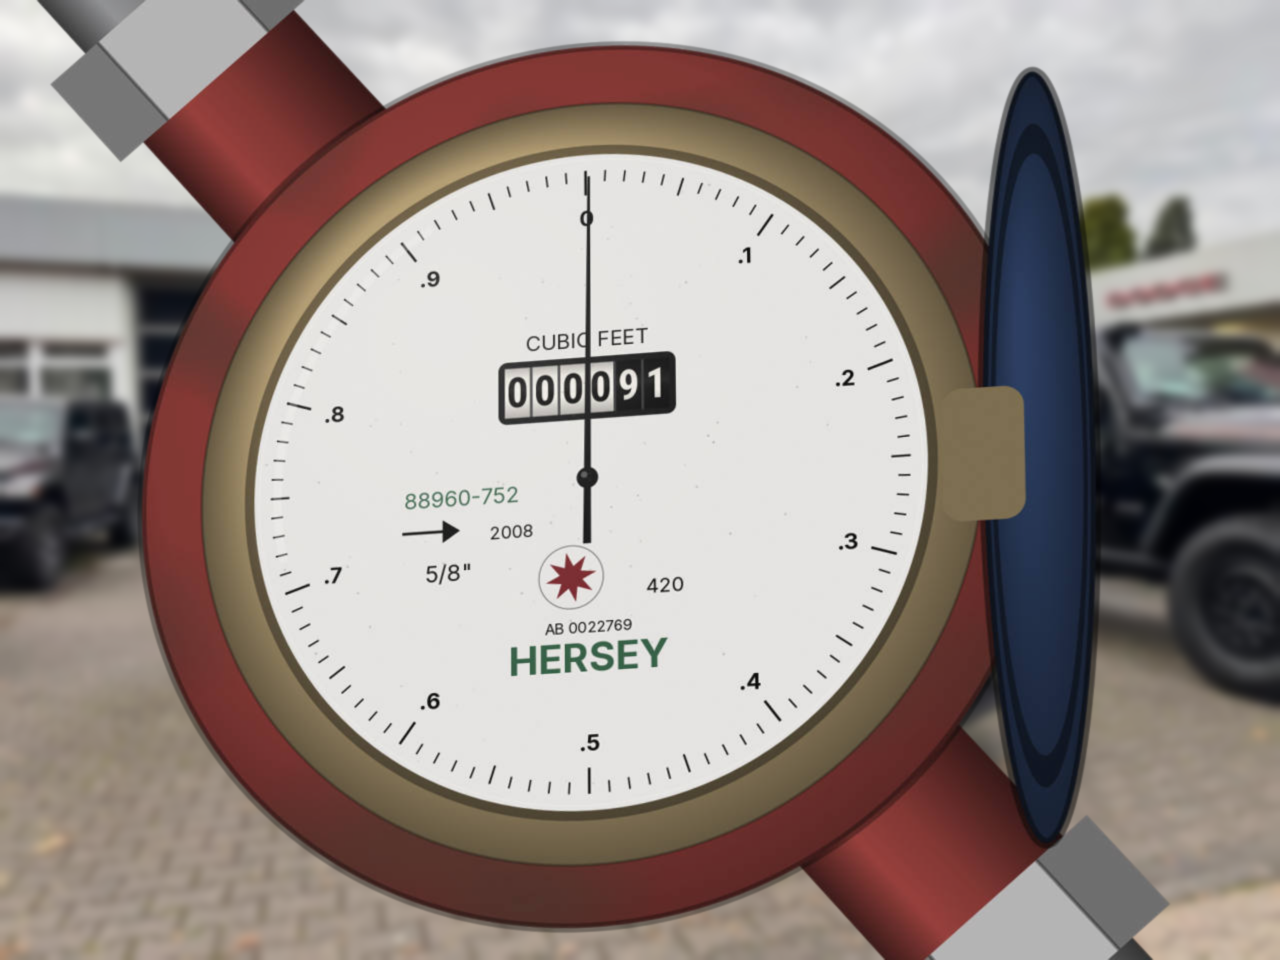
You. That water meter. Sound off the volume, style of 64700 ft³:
91.00 ft³
